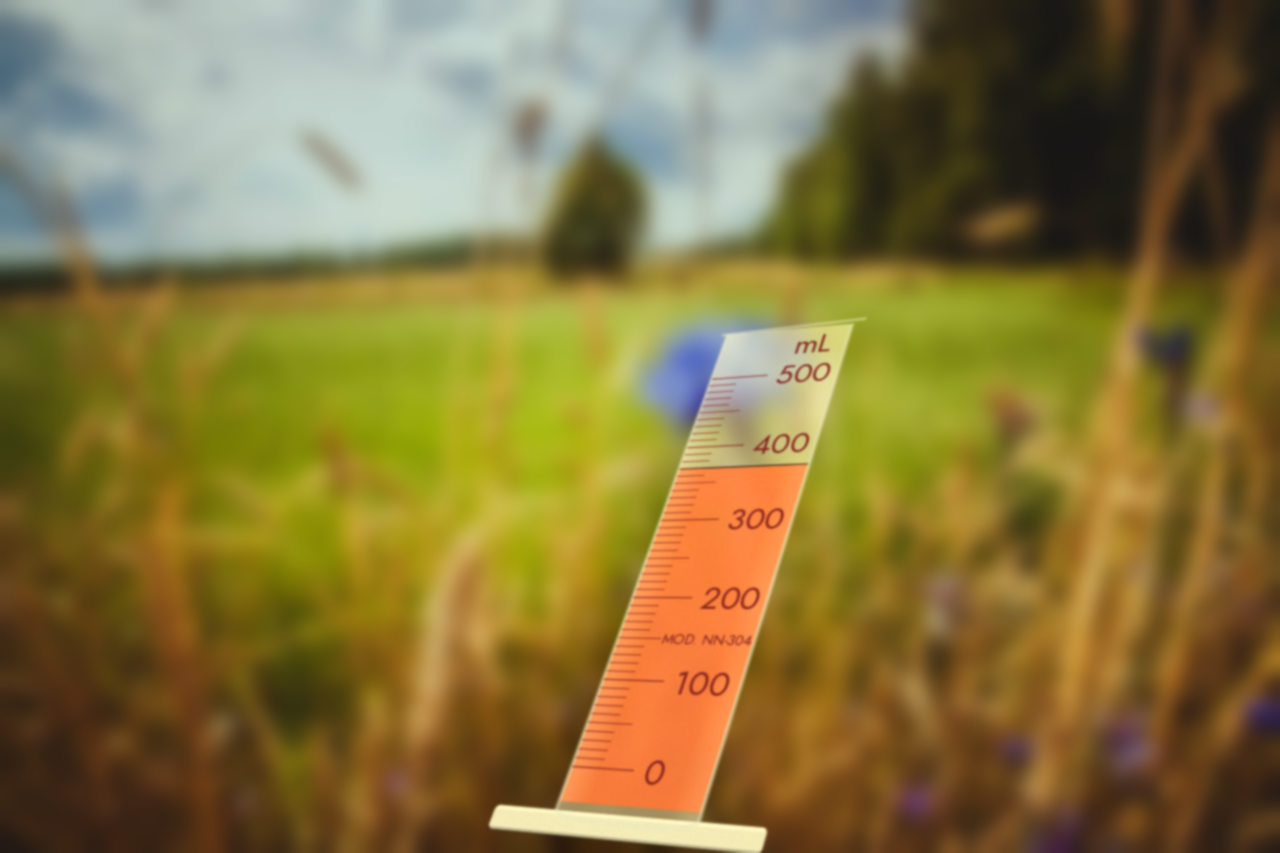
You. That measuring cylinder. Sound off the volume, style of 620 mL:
370 mL
